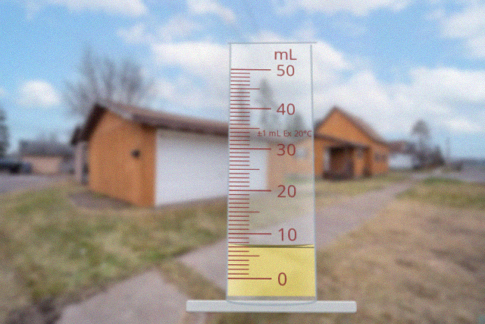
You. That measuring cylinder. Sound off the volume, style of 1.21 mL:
7 mL
